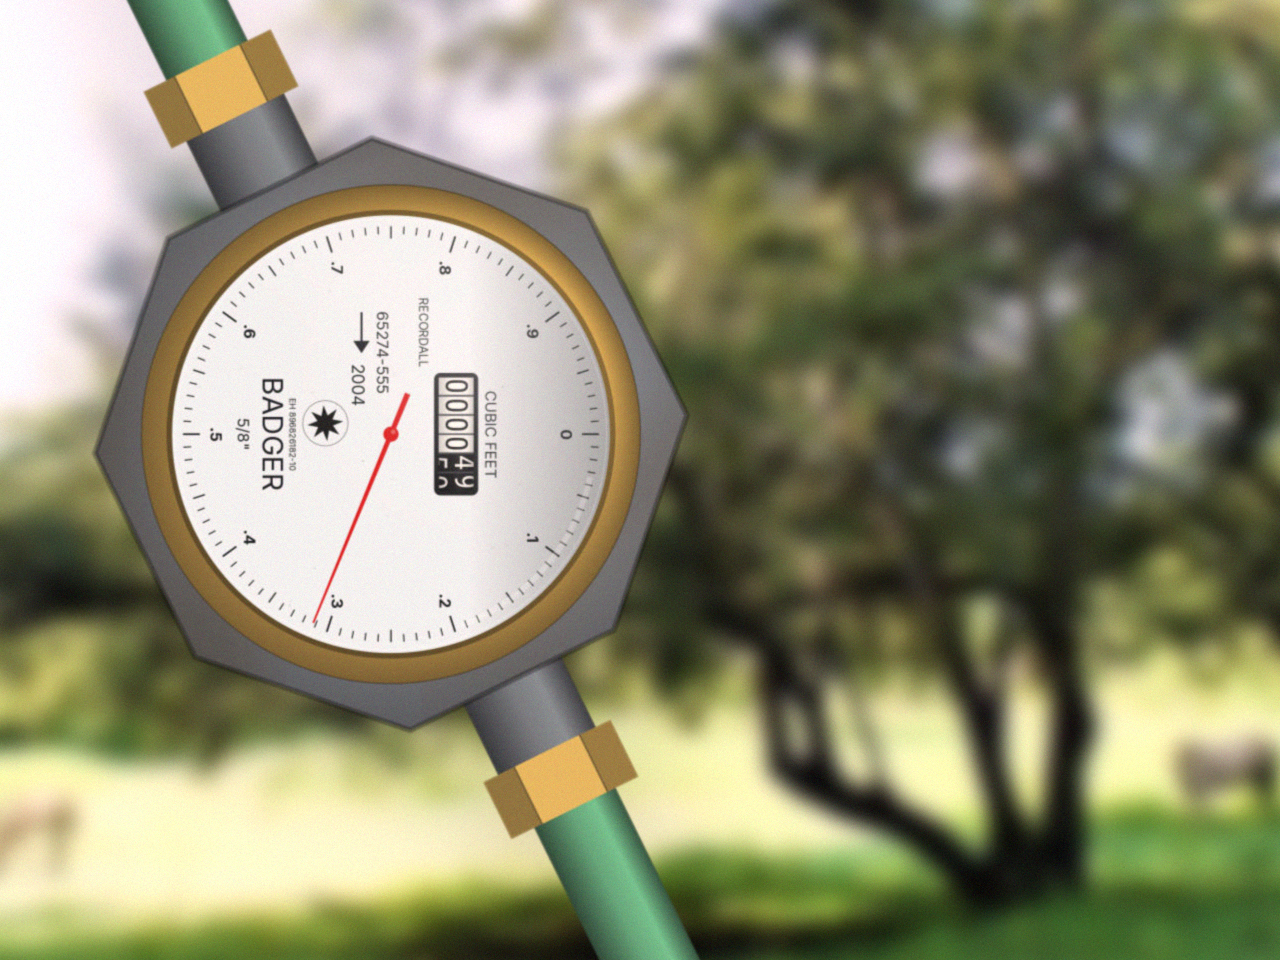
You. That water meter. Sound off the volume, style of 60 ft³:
49.31 ft³
